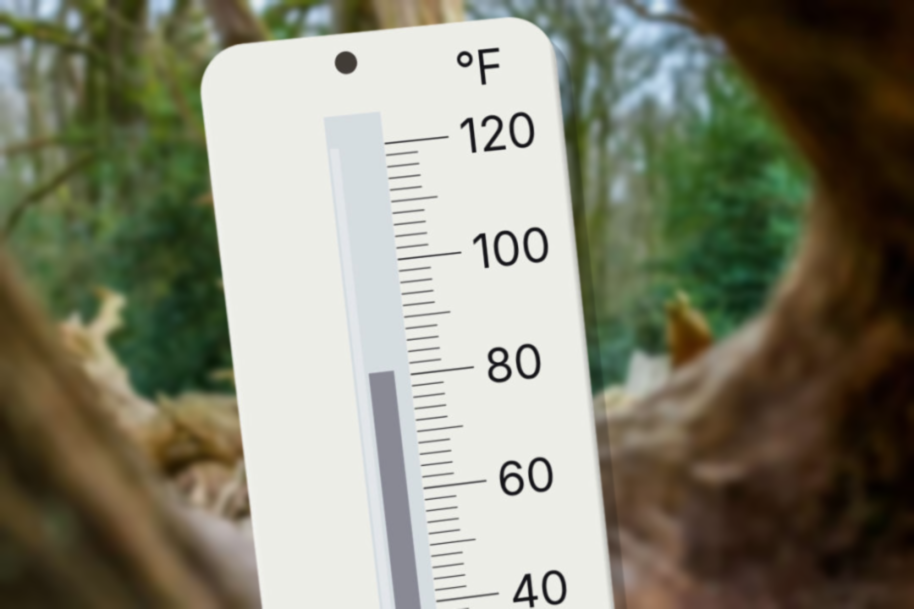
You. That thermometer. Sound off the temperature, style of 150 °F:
81 °F
